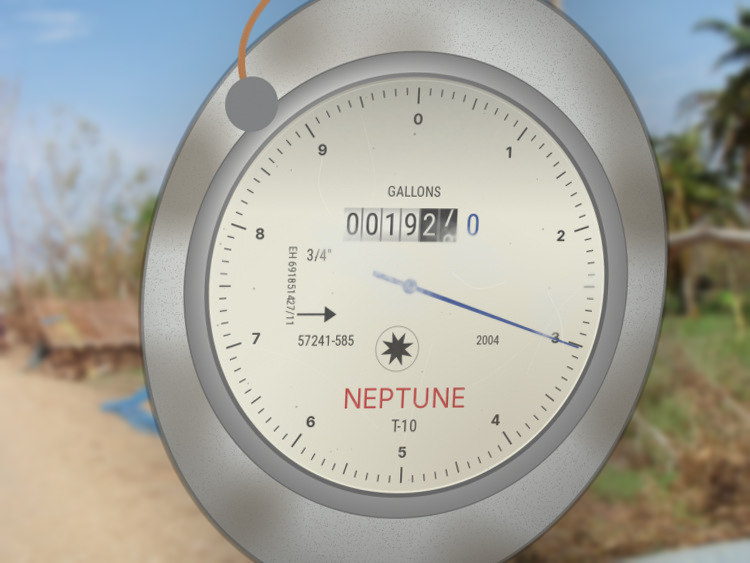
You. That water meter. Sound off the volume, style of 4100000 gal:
19273.0 gal
